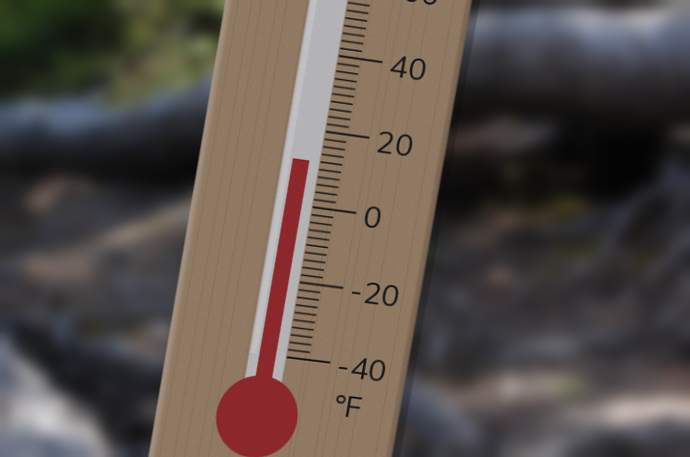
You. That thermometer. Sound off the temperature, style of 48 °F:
12 °F
